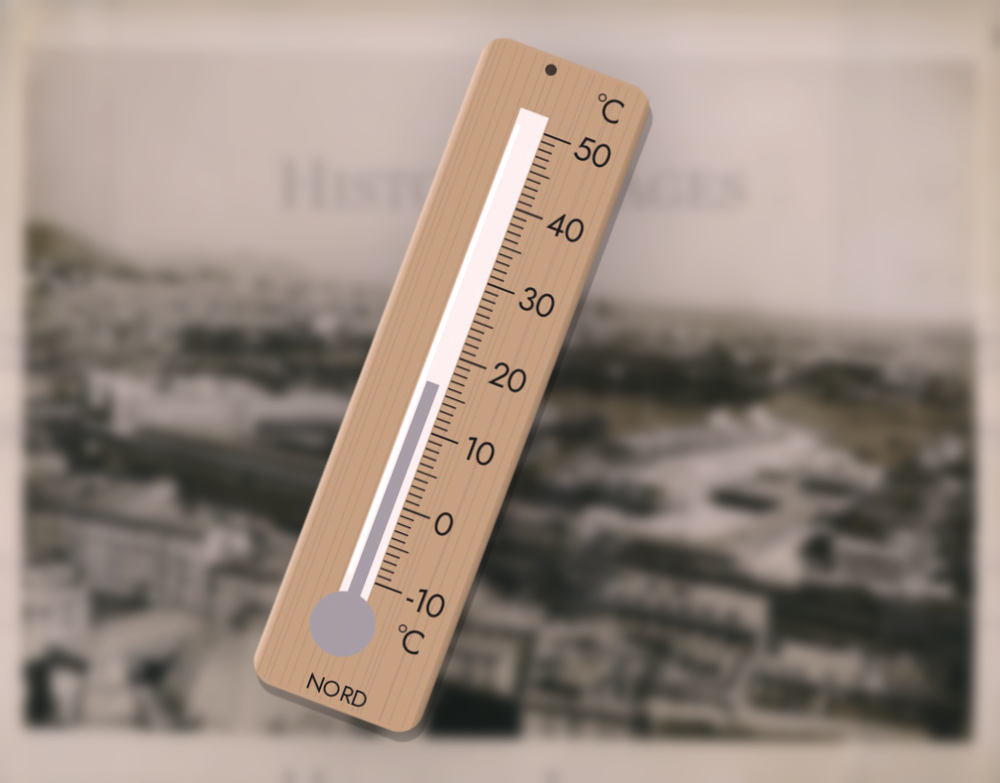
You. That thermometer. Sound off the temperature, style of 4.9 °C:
16 °C
